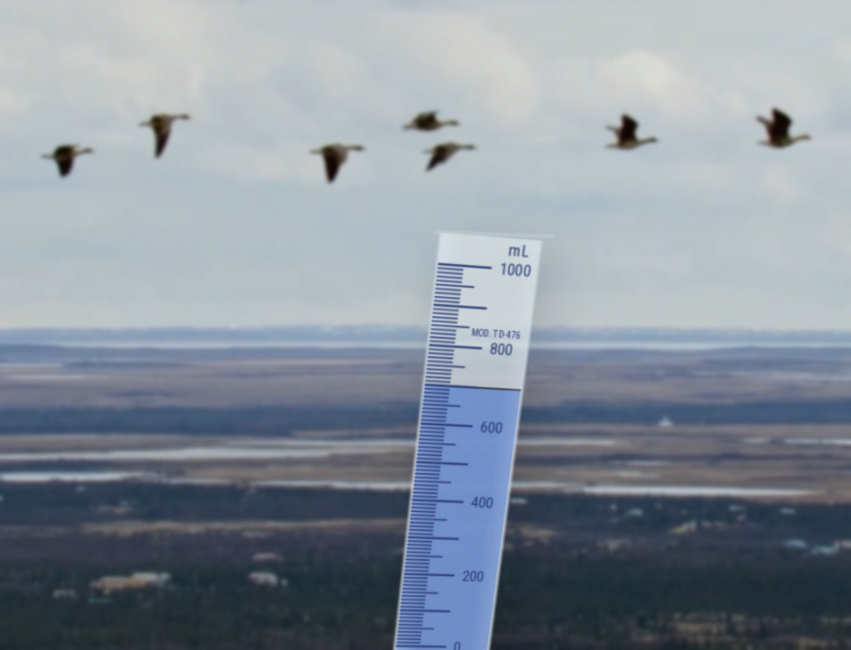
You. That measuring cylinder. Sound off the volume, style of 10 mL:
700 mL
